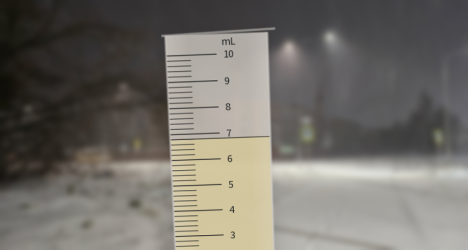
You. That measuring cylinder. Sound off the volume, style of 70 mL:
6.8 mL
